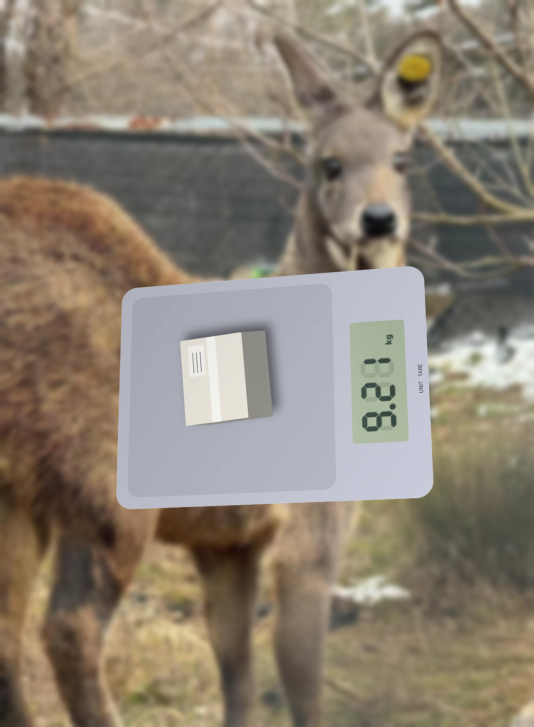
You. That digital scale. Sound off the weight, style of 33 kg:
9.21 kg
